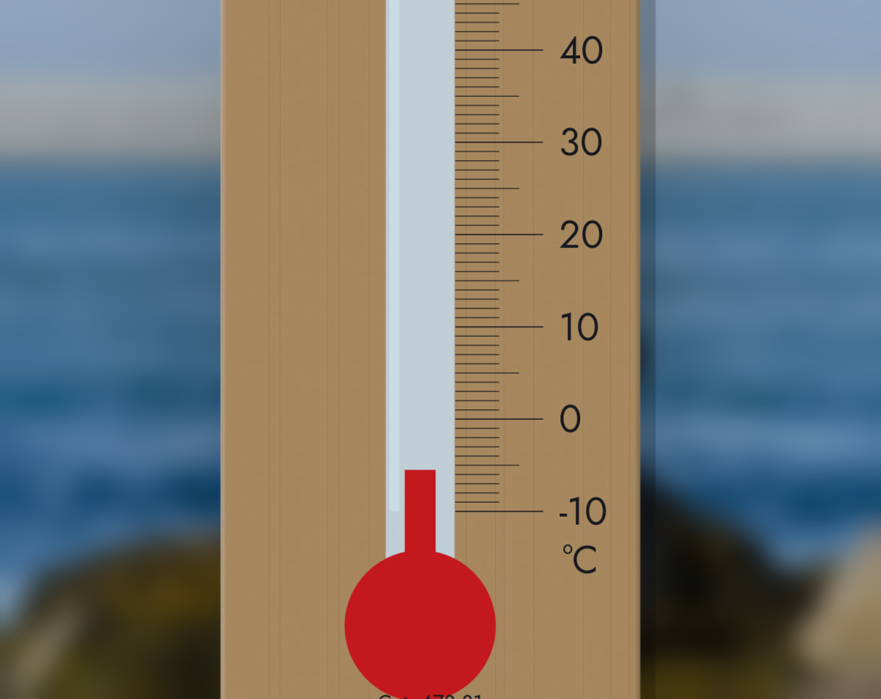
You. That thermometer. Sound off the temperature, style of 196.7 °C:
-5.5 °C
